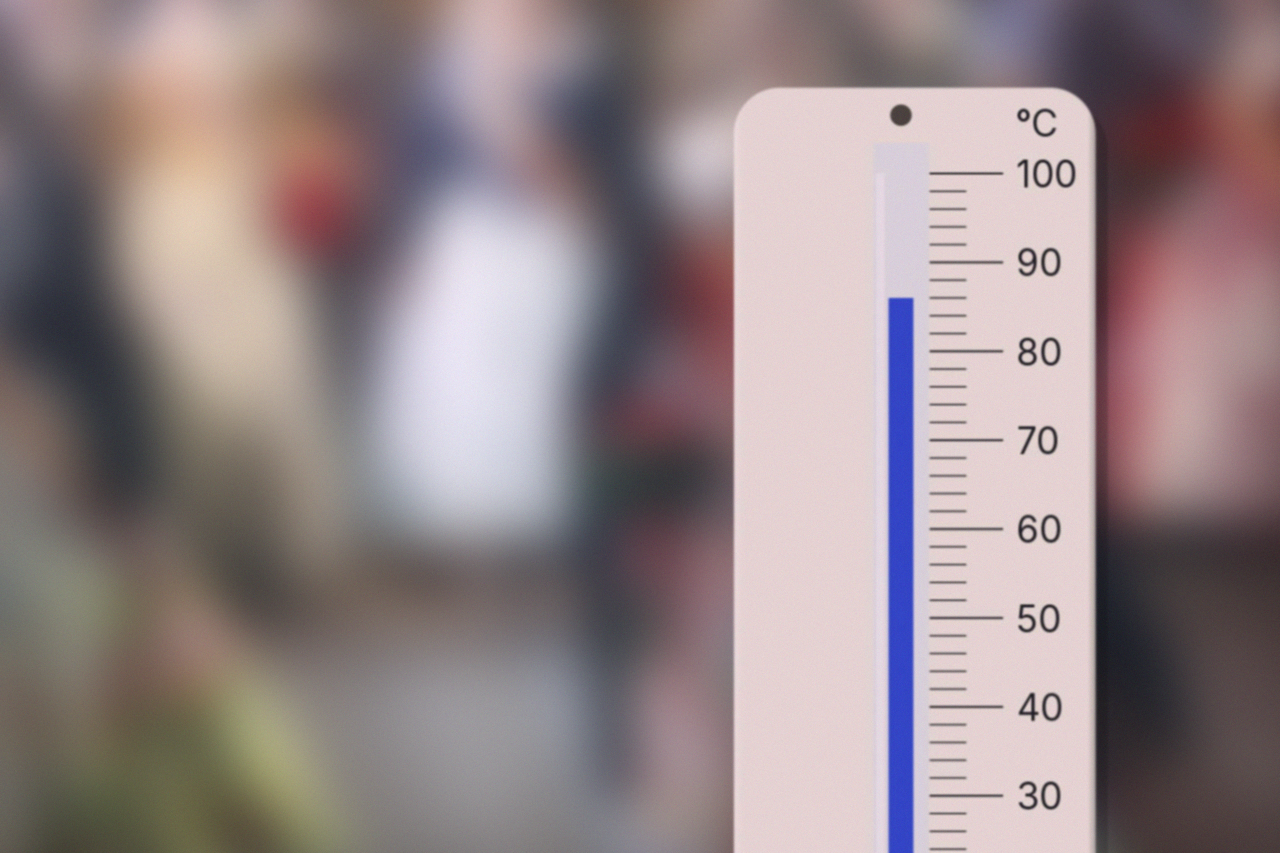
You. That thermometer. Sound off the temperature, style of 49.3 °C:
86 °C
